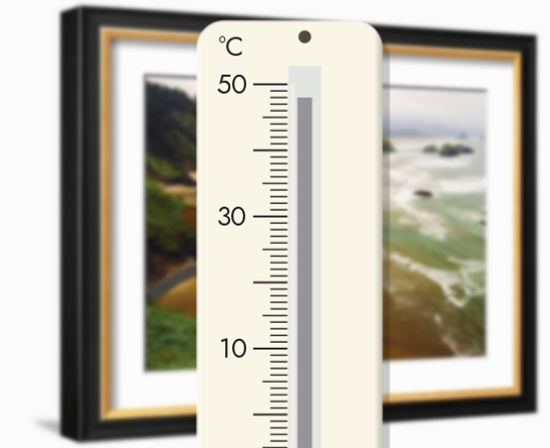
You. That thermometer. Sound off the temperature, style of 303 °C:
48 °C
